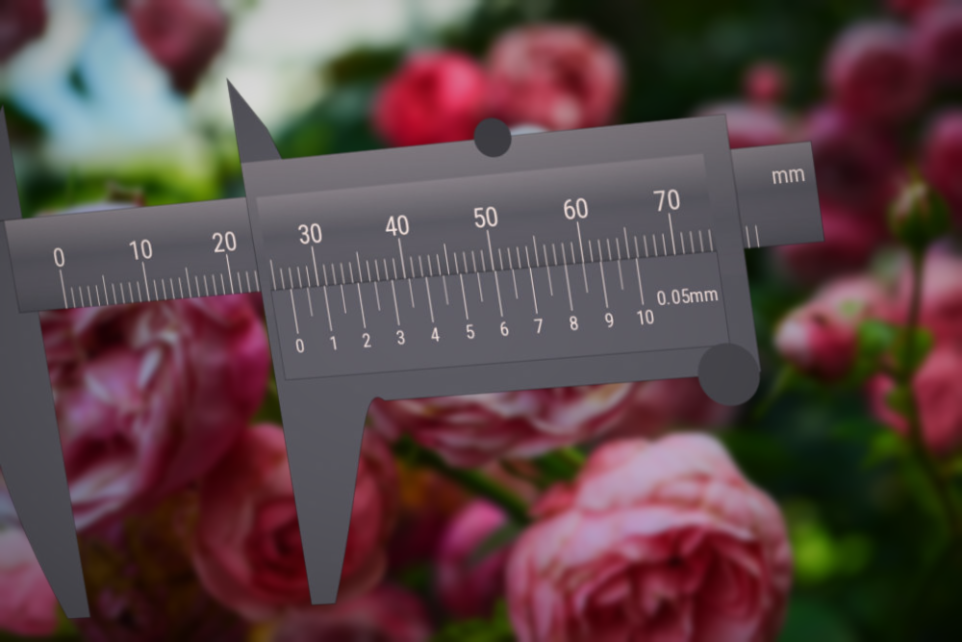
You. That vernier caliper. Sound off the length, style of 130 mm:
26.8 mm
